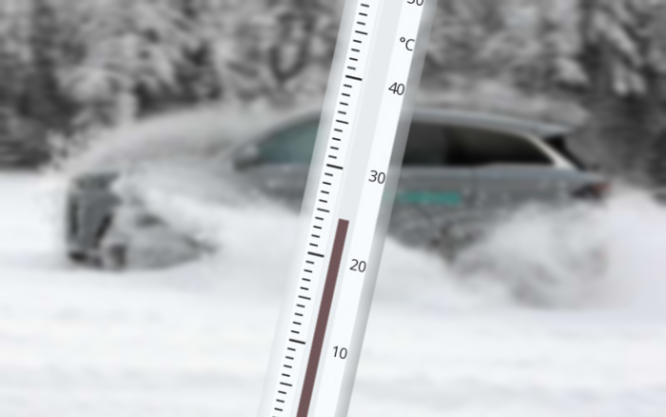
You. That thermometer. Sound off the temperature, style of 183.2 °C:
24.5 °C
